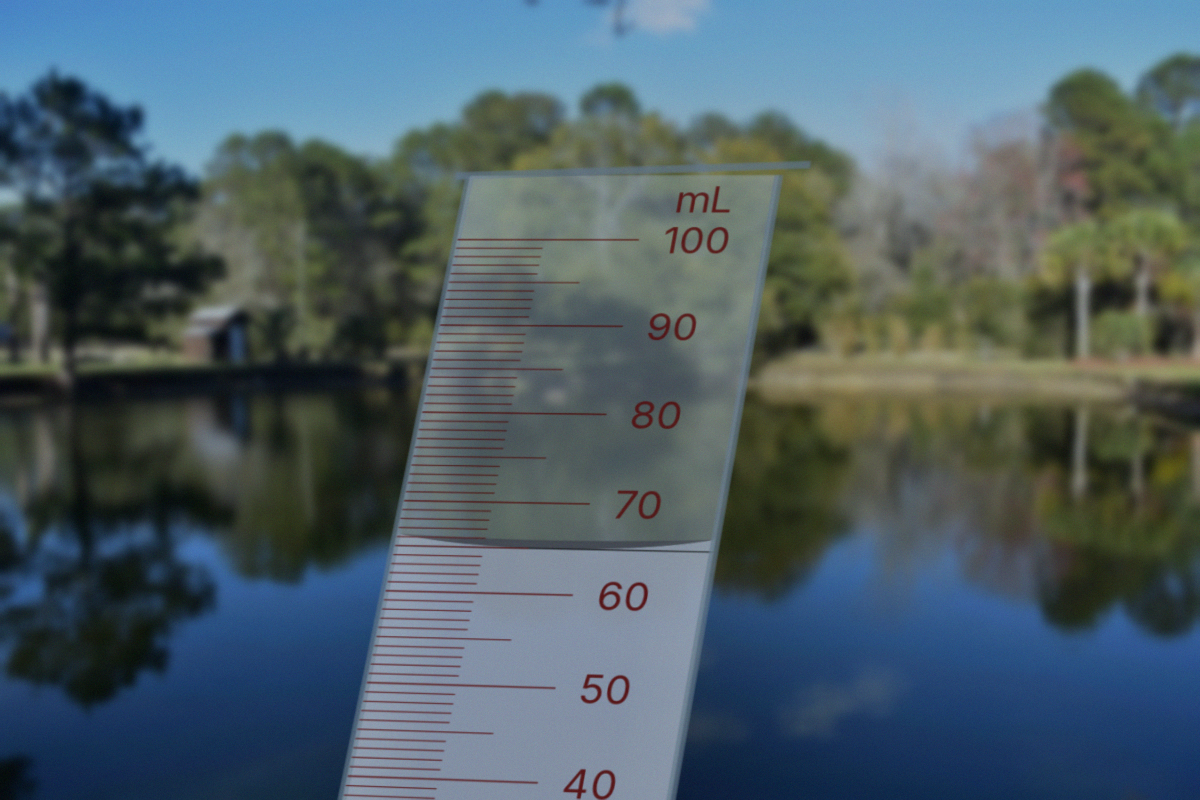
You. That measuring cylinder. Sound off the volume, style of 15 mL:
65 mL
